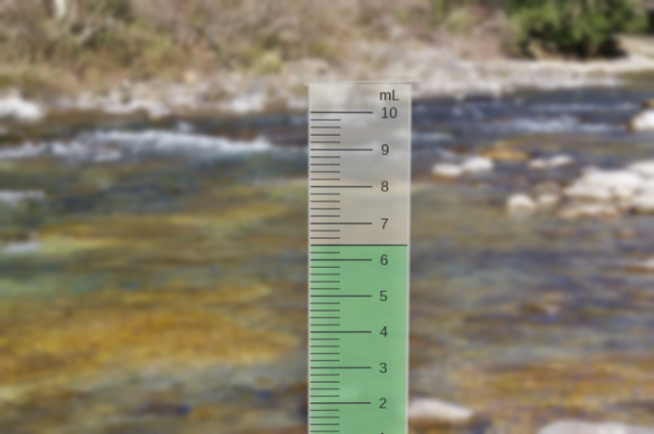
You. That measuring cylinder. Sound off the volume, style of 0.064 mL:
6.4 mL
